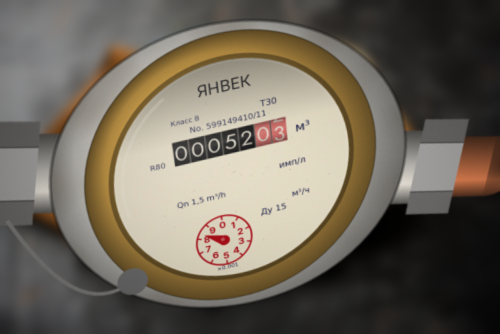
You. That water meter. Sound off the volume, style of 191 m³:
52.028 m³
